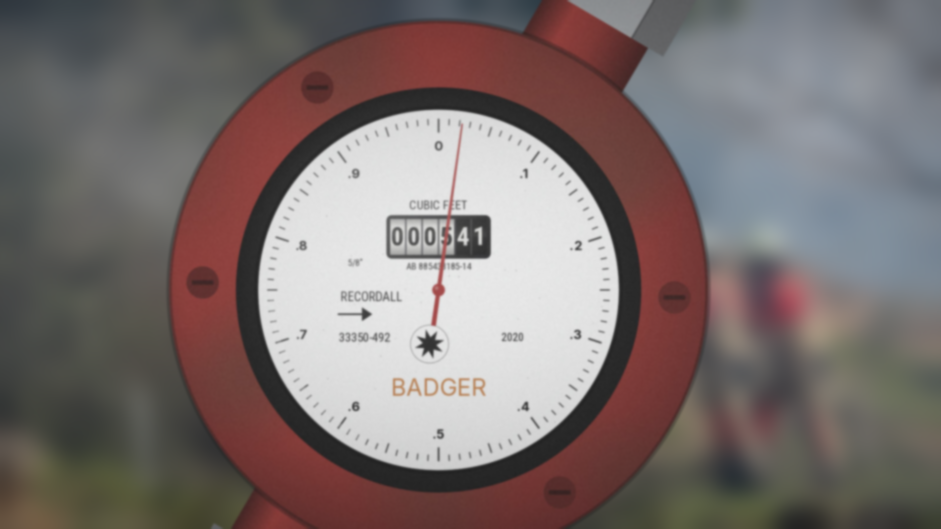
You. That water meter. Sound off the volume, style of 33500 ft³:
541.02 ft³
